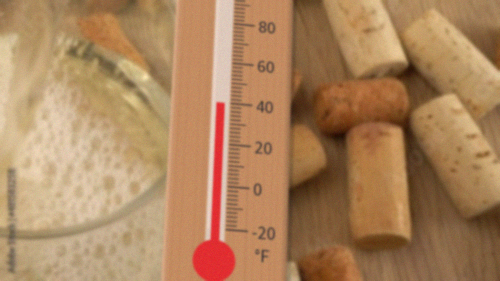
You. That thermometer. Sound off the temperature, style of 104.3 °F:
40 °F
